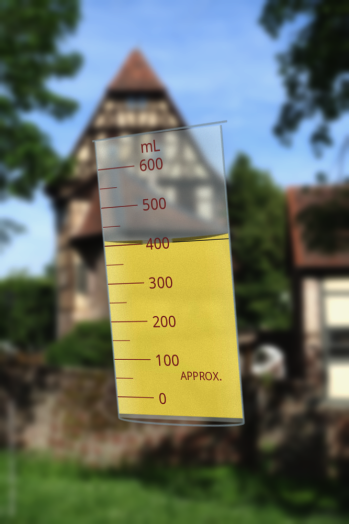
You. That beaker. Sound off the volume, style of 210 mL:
400 mL
